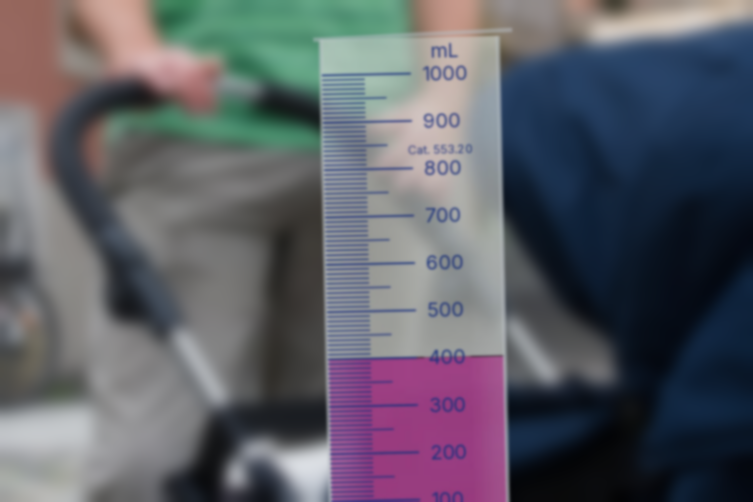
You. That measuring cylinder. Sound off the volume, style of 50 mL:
400 mL
